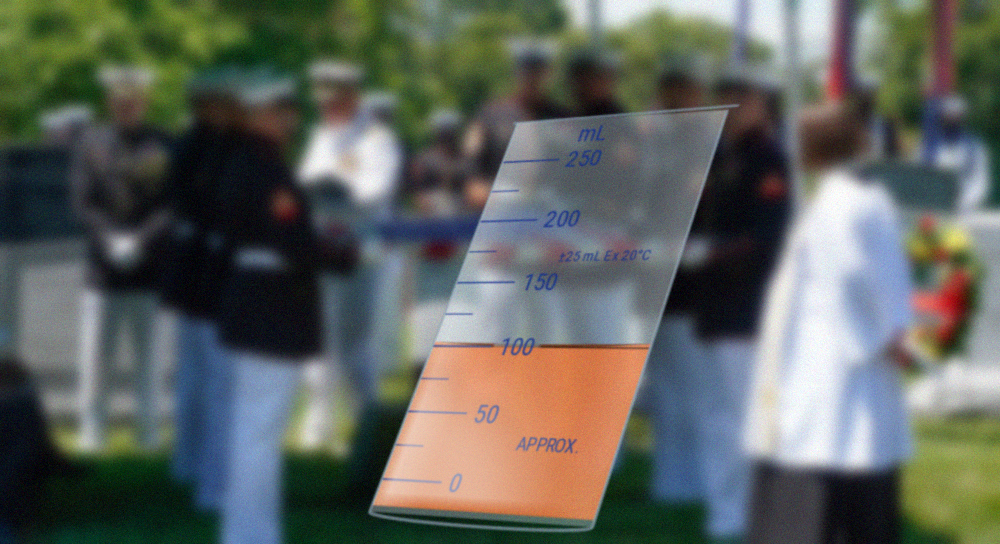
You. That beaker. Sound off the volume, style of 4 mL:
100 mL
